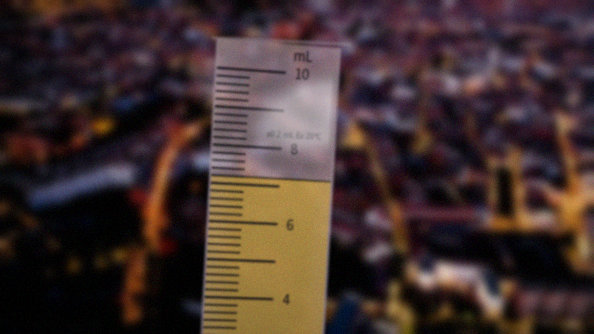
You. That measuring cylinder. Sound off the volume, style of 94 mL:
7.2 mL
